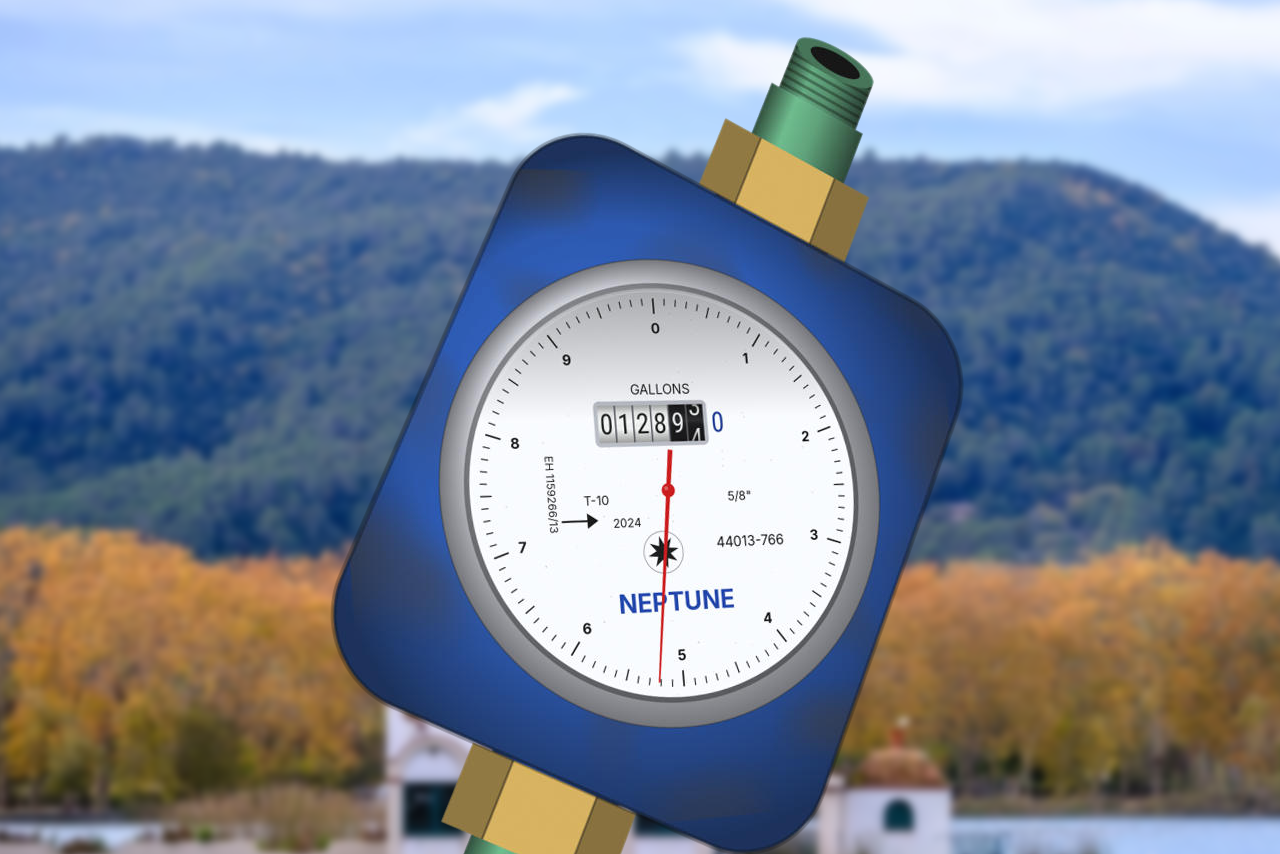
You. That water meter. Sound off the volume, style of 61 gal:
128935.2 gal
